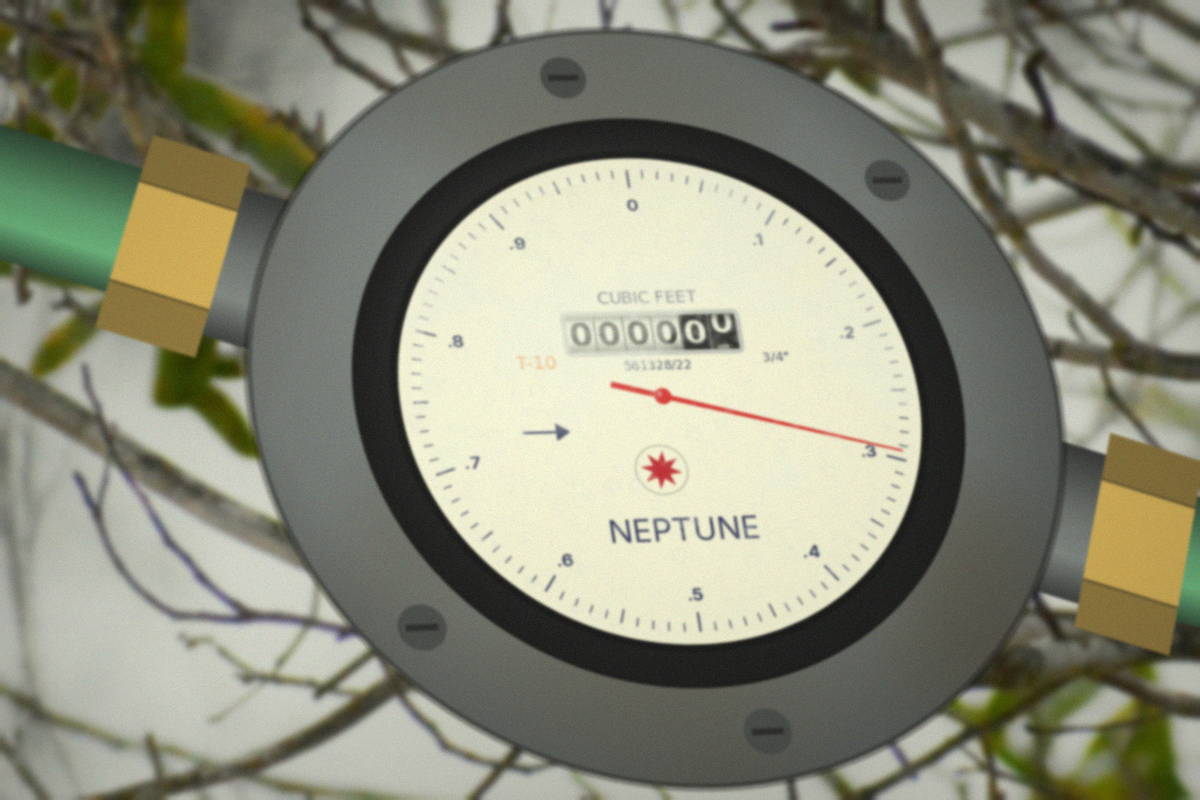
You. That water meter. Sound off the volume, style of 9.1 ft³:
0.29 ft³
